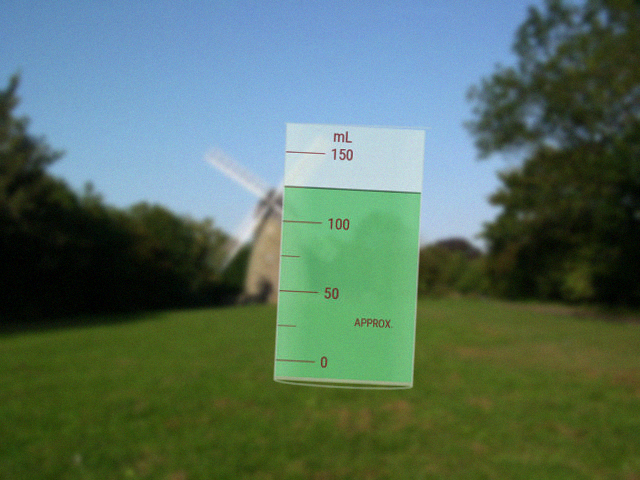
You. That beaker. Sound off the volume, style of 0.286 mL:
125 mL
